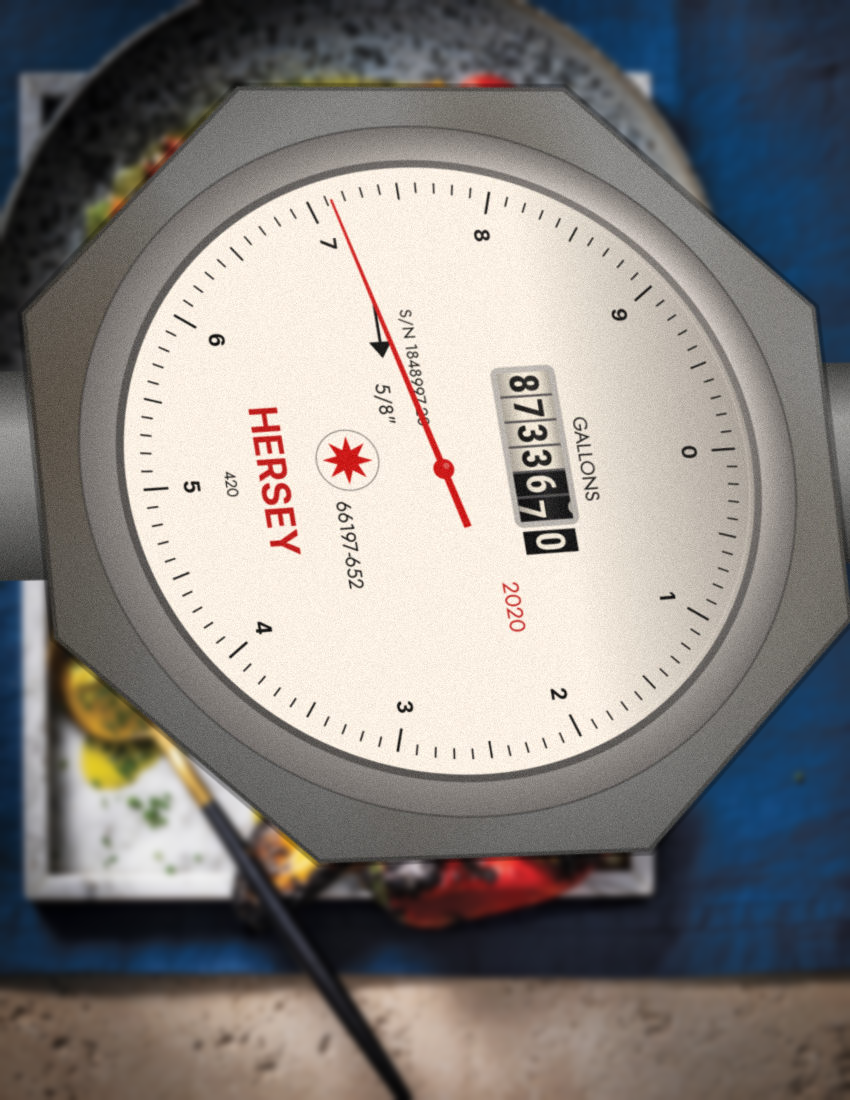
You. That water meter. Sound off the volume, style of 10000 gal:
8733667.1 gal
